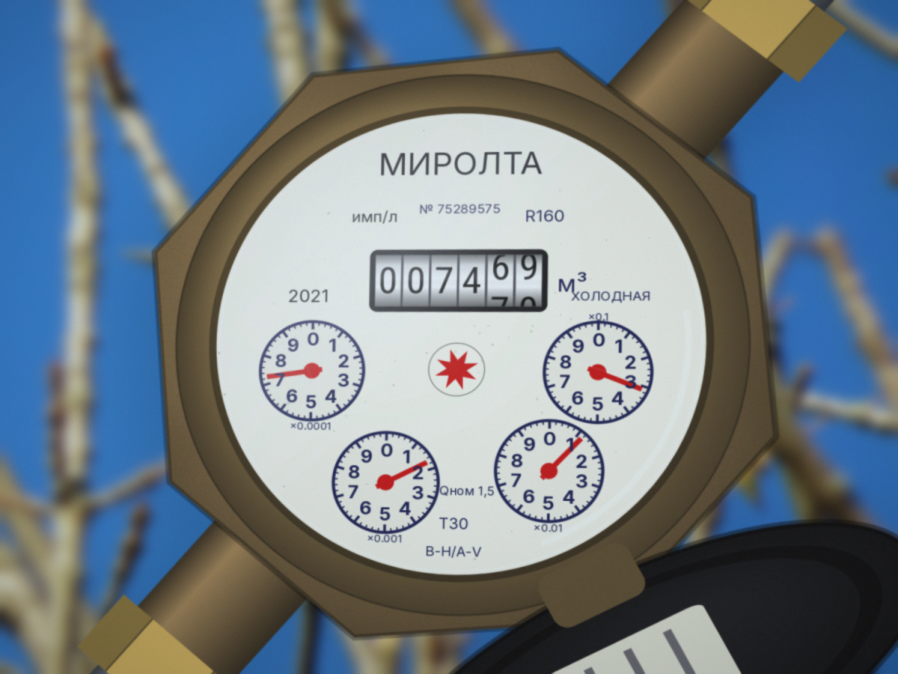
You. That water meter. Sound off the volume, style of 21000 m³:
7469.3117 m³
